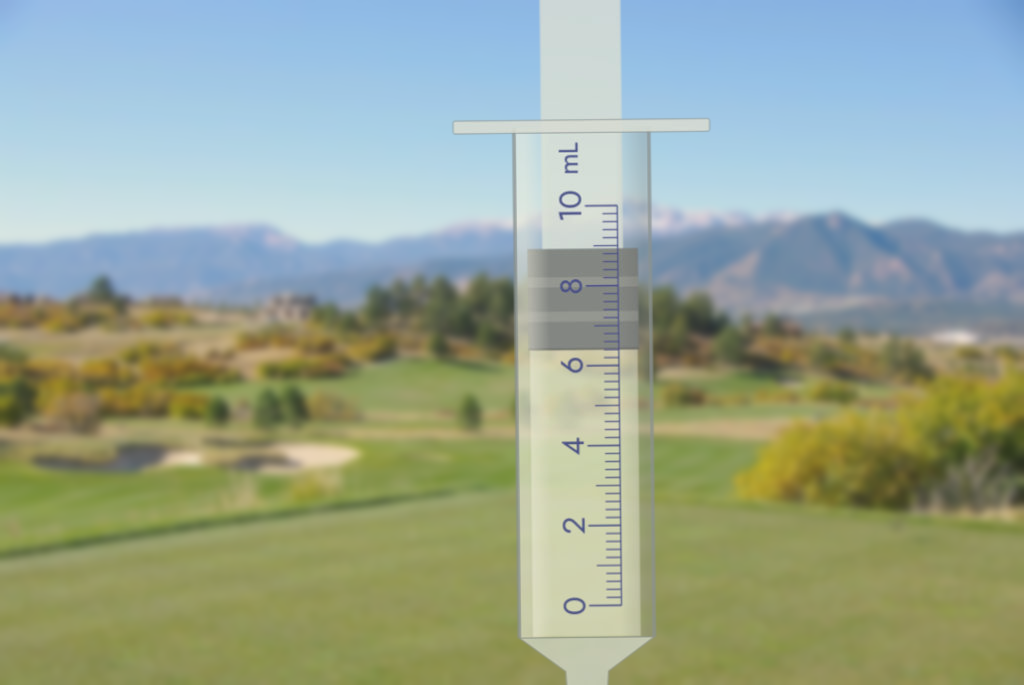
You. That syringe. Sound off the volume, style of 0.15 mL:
6.4 mL
